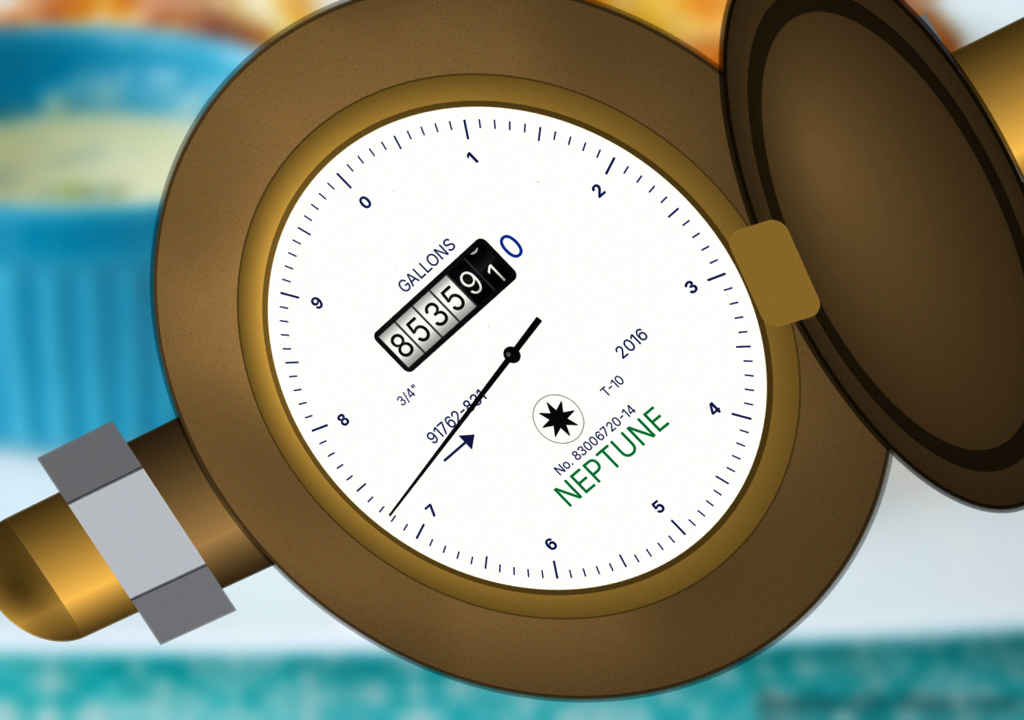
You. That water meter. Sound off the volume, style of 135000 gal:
8535907.2 gal
